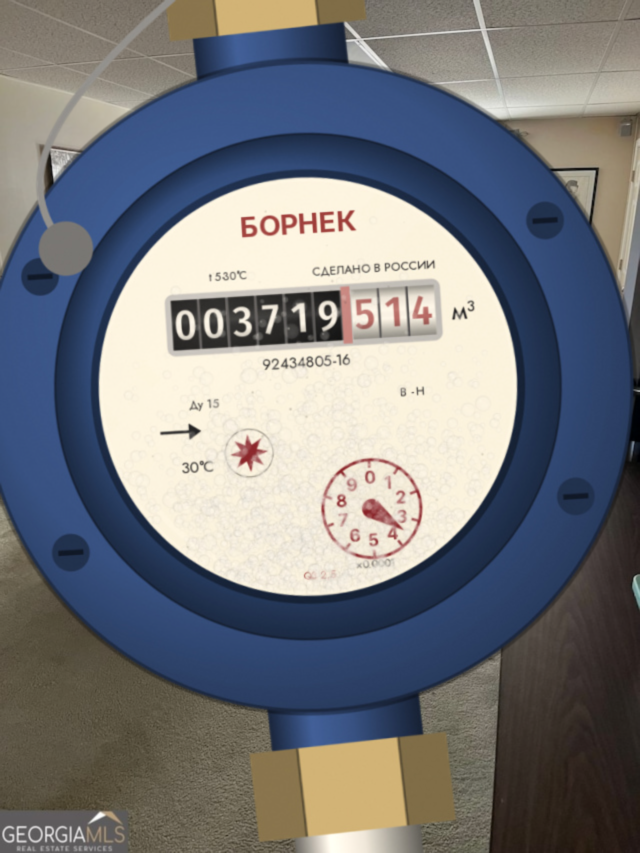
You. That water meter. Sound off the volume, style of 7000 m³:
3719.5143 m³
